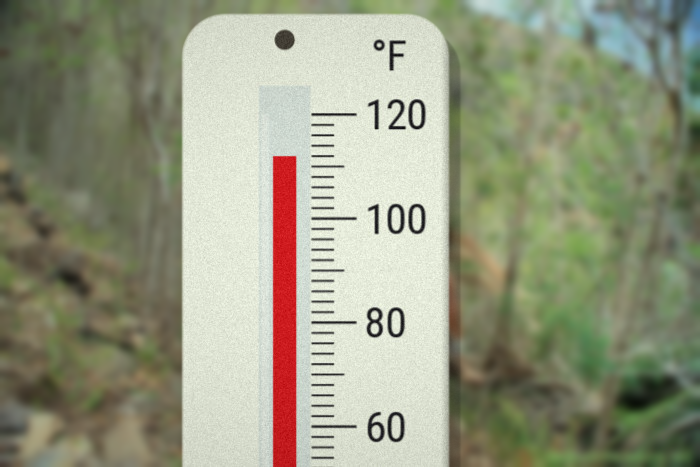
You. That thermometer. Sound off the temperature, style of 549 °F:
112 °F
